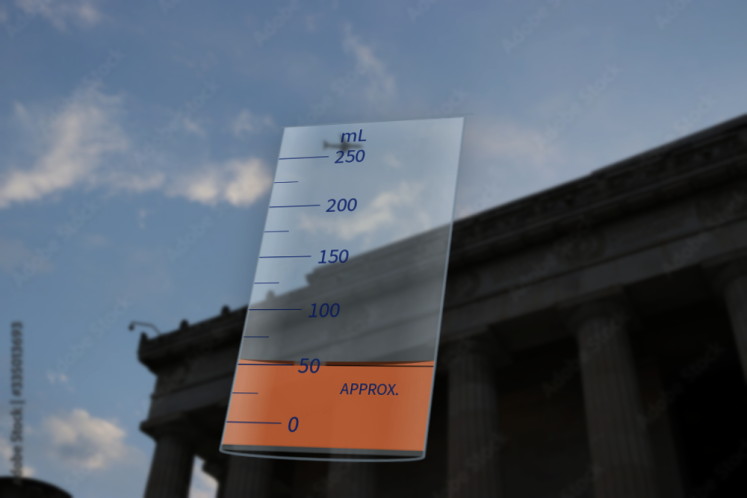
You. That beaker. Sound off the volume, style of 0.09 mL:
50 mL
